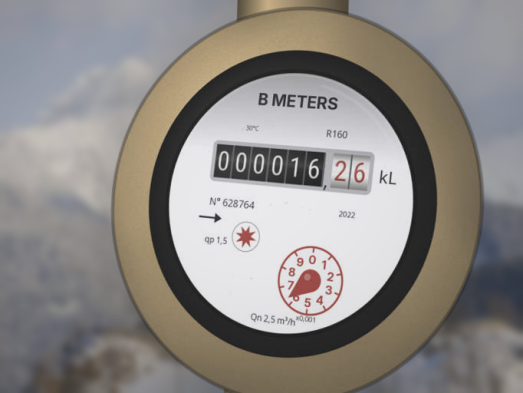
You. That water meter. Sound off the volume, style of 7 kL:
16.266 kL
